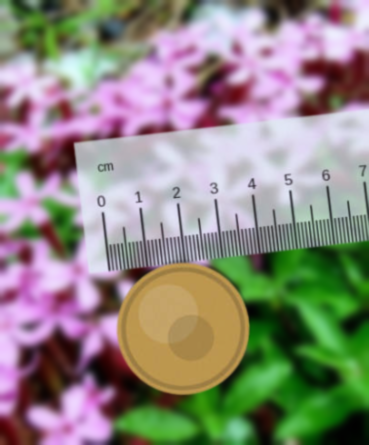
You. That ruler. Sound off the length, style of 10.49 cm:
3.5 cm
